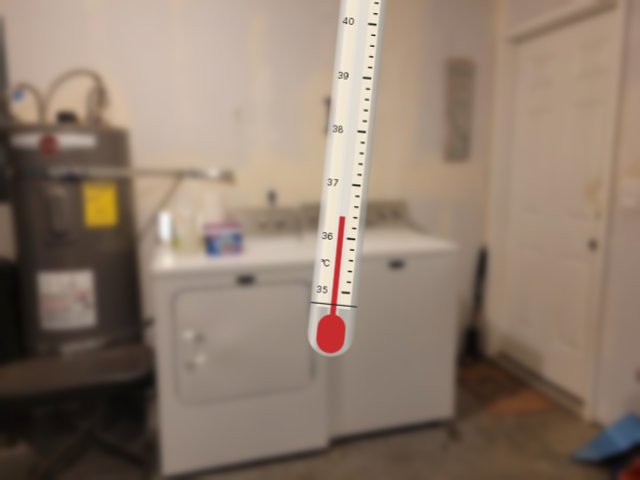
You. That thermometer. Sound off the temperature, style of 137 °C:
36.4 °C
